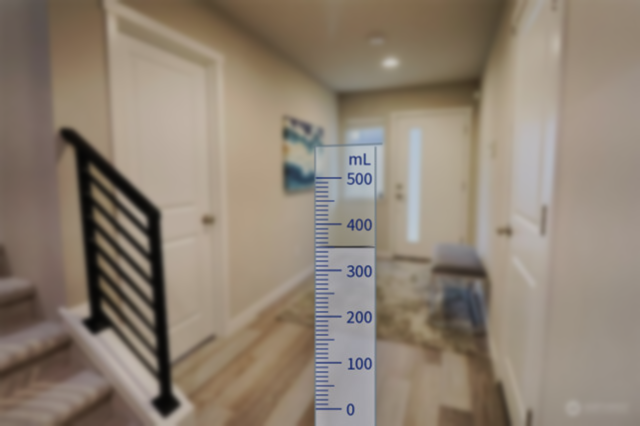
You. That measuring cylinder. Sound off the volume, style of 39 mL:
350 mL
